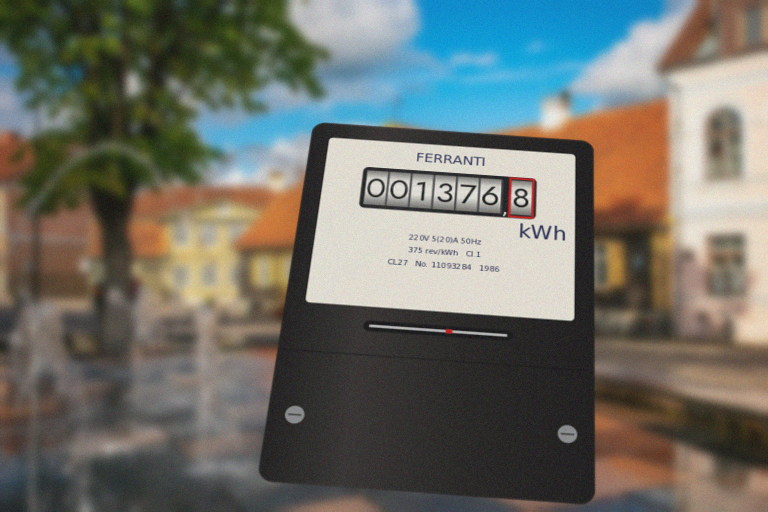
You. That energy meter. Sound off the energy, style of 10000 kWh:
1376.8 kWh
